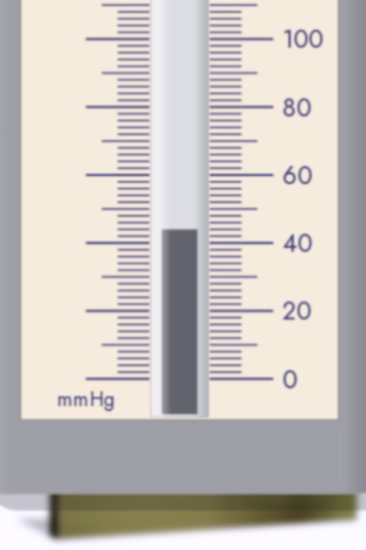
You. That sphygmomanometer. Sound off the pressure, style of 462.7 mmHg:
44 mmHg
